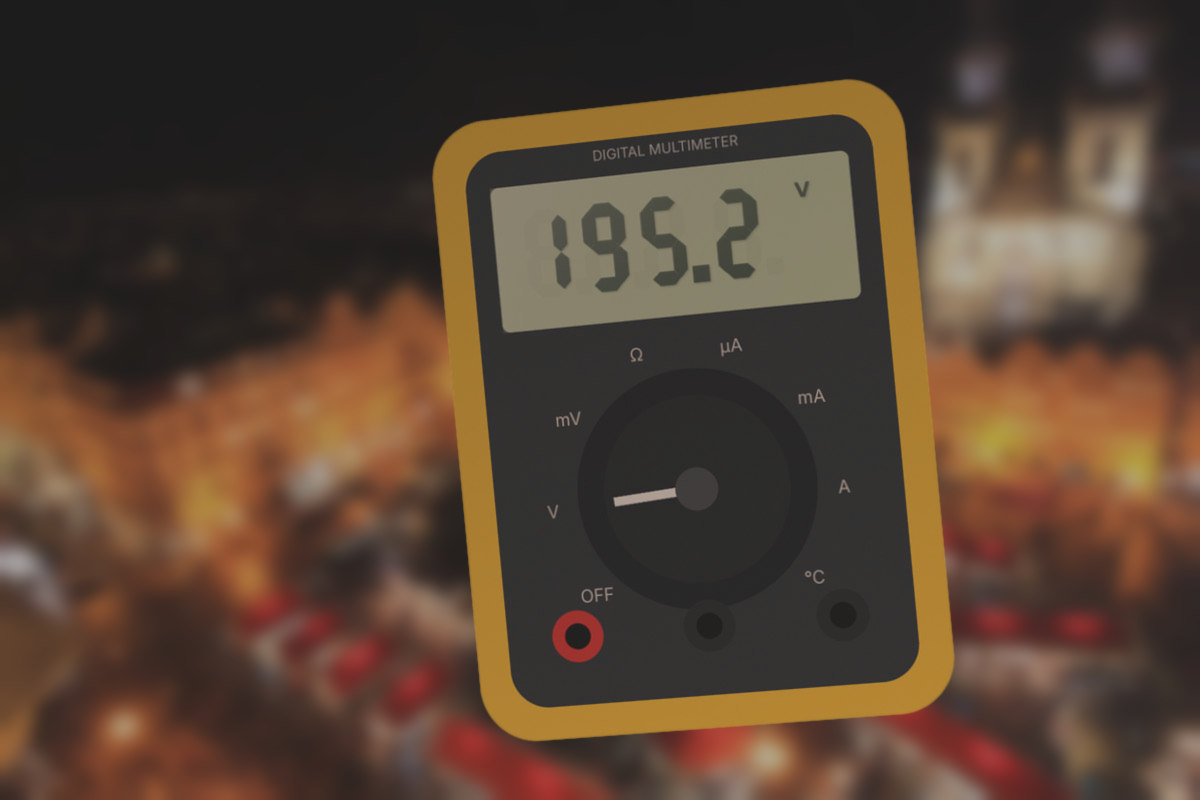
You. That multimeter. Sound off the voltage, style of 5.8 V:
195.2 V
